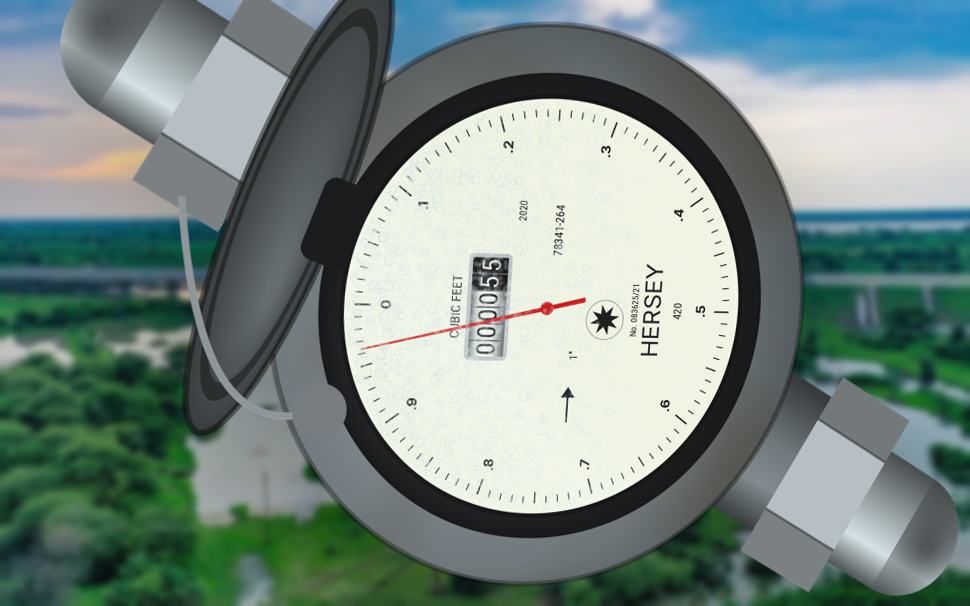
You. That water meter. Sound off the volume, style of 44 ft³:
54.96 ft³
